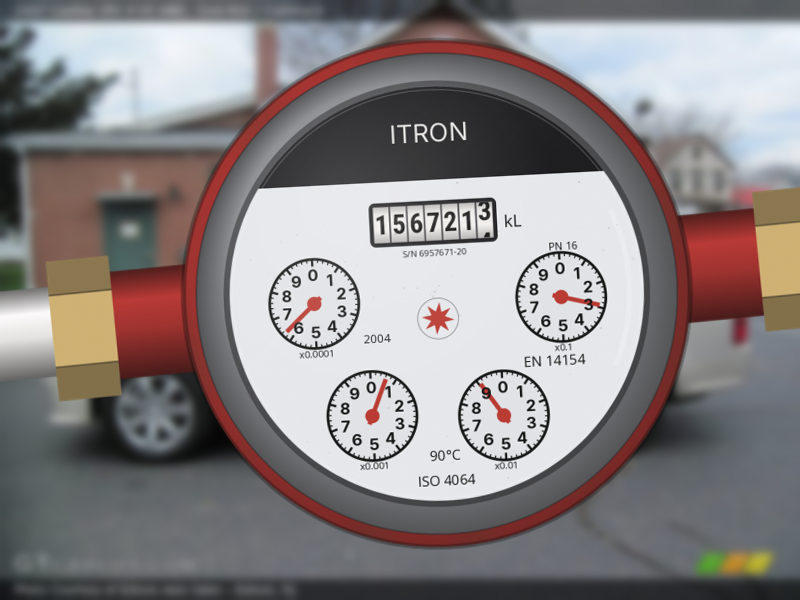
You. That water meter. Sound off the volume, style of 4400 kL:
1567213.2906 kL
